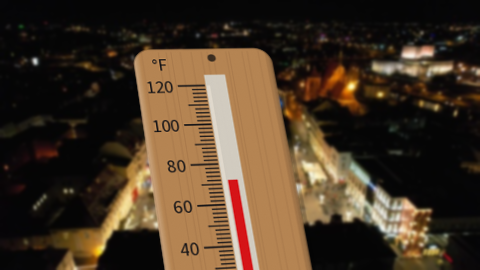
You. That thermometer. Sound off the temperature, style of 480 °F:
72 °F
